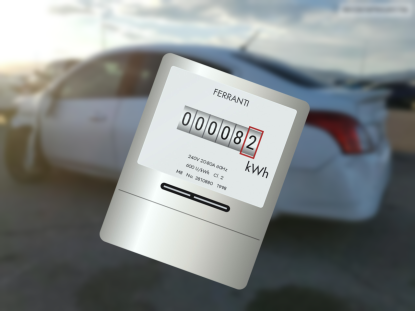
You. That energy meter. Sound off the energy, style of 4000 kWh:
8.2 kWh
